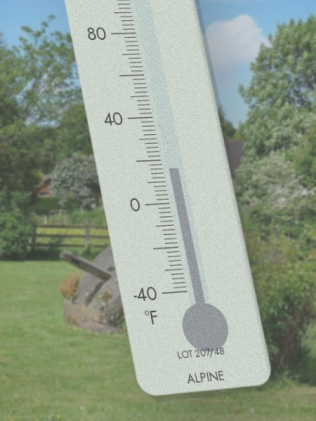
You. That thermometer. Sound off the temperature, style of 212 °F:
16 °F
